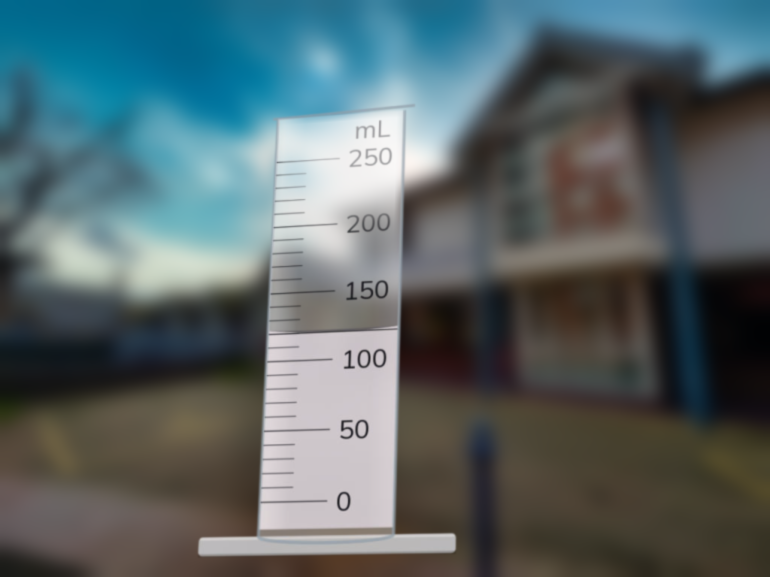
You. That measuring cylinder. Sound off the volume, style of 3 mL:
120 mL
